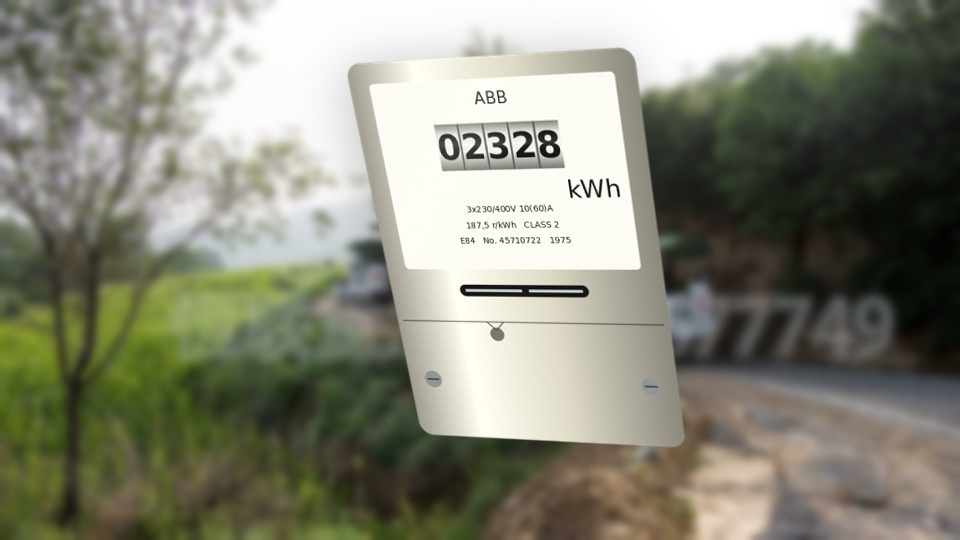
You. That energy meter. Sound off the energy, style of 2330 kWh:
2328 kWh
